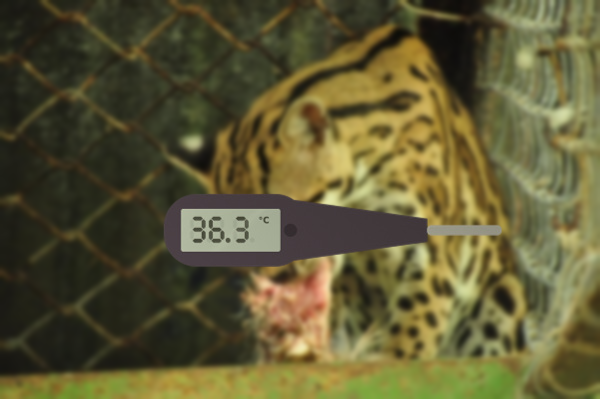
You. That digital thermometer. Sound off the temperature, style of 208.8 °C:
36.3 °C
